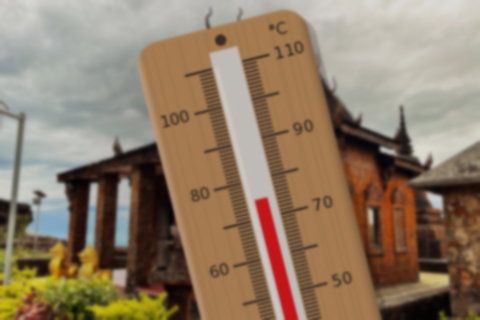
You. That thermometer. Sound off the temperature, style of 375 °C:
75 °C
